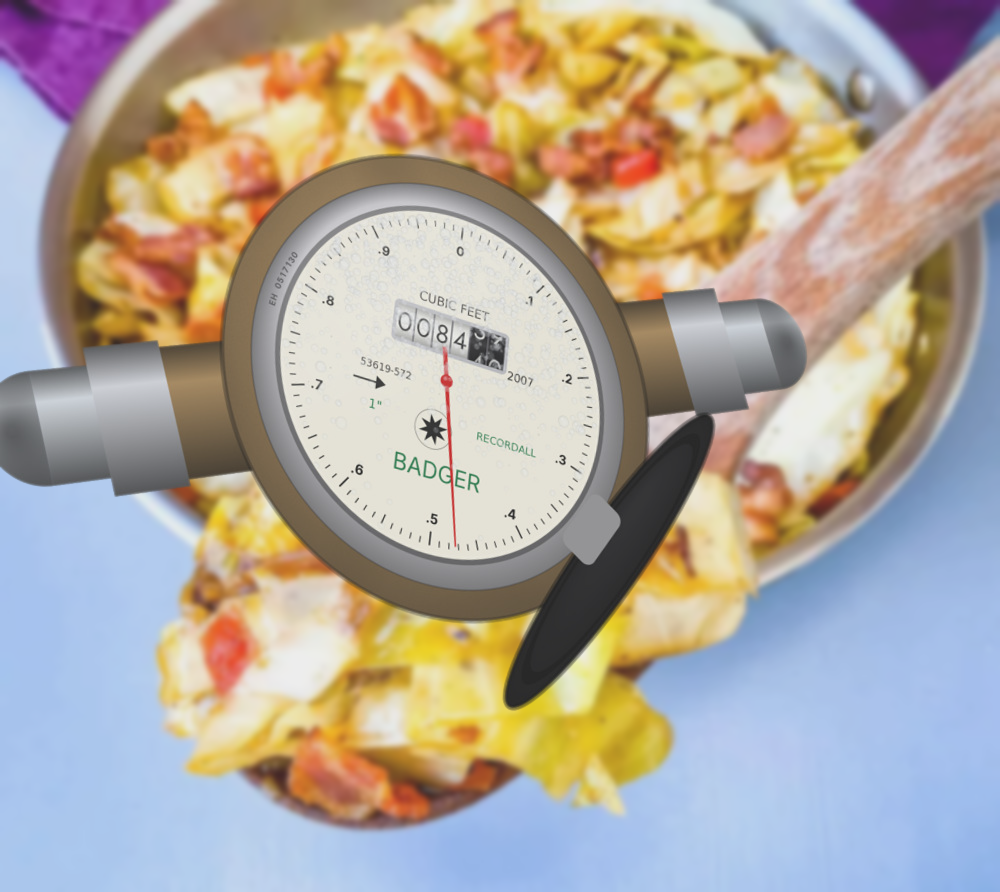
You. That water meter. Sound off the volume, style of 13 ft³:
8439.47 ft³
